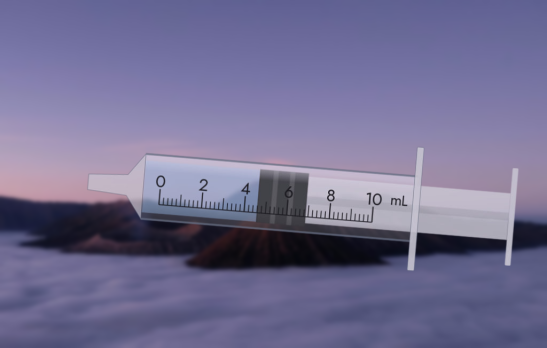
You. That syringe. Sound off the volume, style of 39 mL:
4.6 mL
